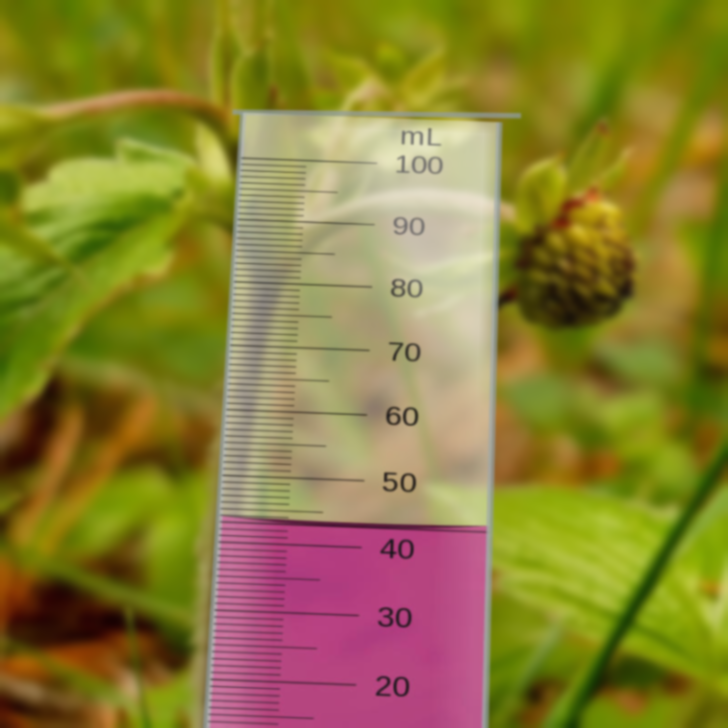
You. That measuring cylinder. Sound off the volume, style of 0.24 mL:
43 mL
